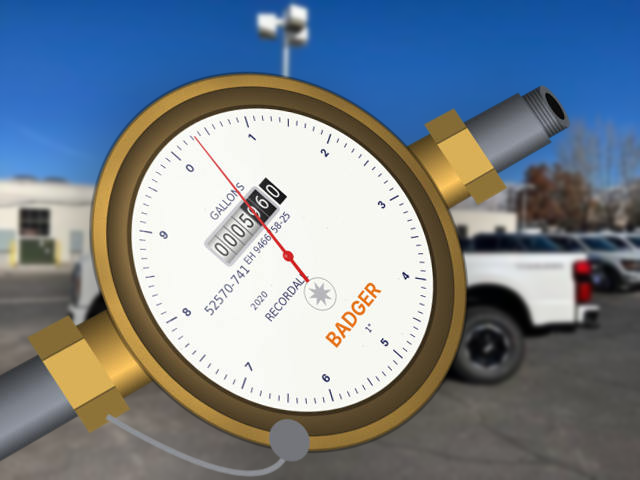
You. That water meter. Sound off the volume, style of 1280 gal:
5960.3 gal
